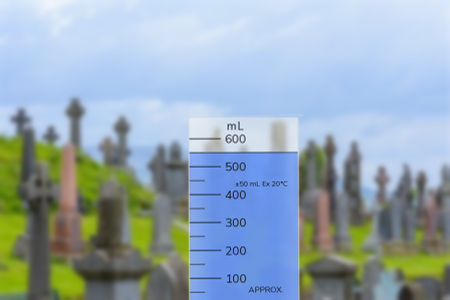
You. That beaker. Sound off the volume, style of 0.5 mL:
550 mL
